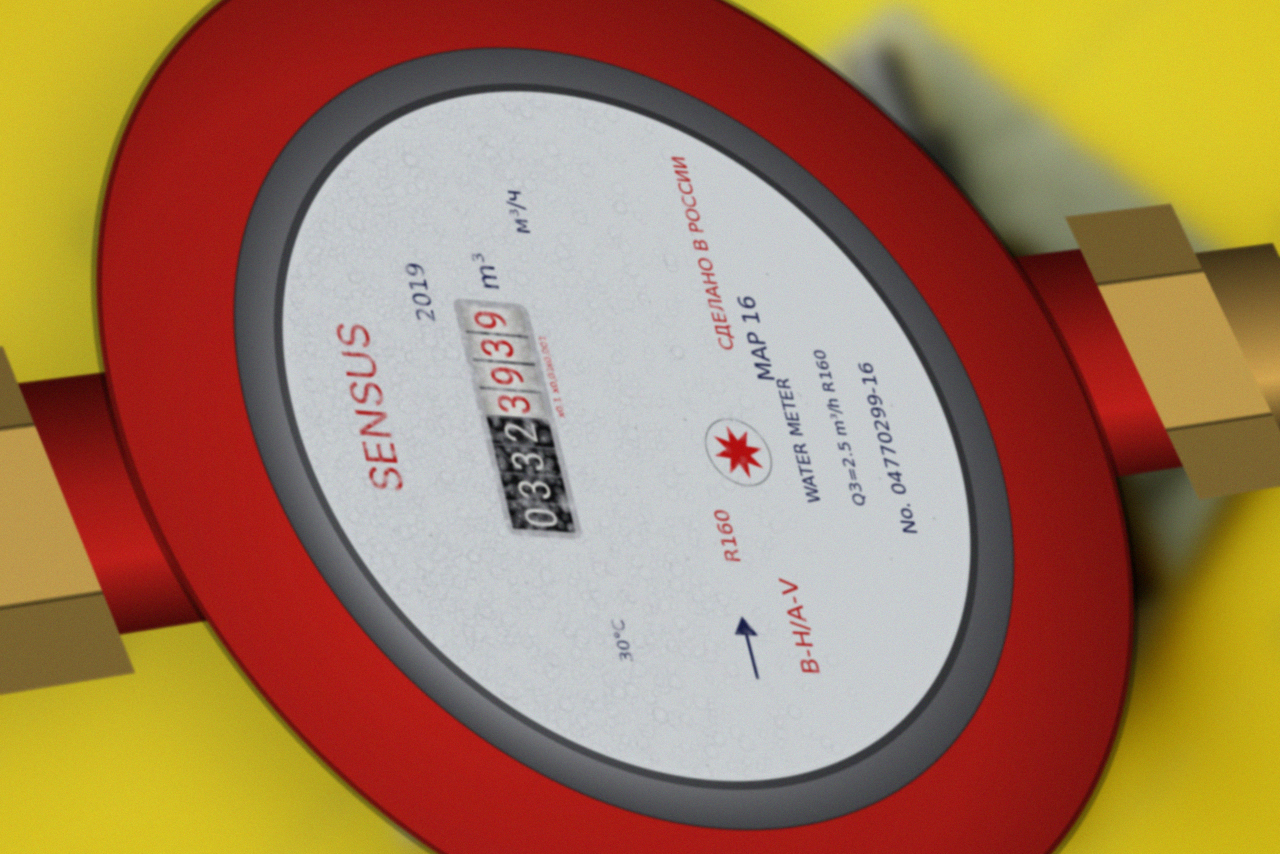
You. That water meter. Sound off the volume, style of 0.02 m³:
332.3939 m³
